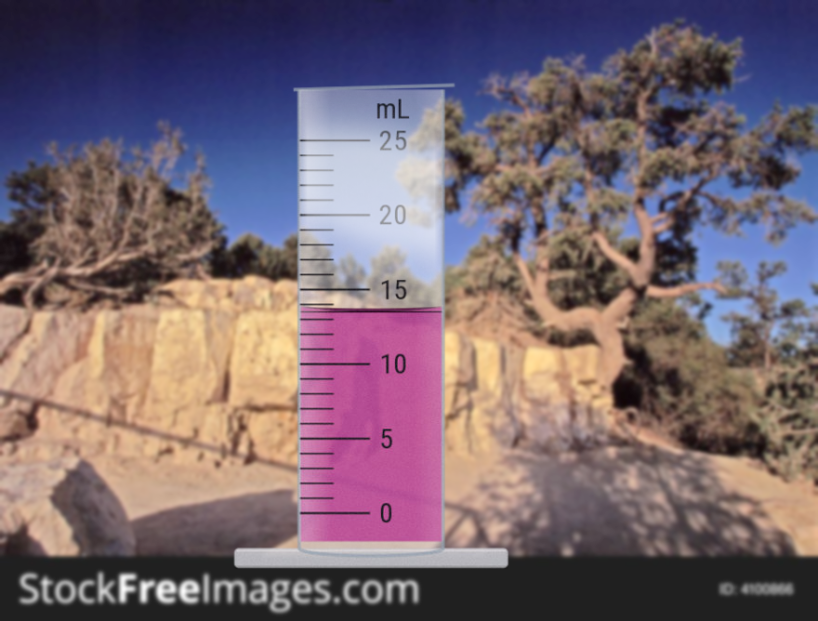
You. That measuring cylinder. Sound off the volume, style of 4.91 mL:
13.5 mL
